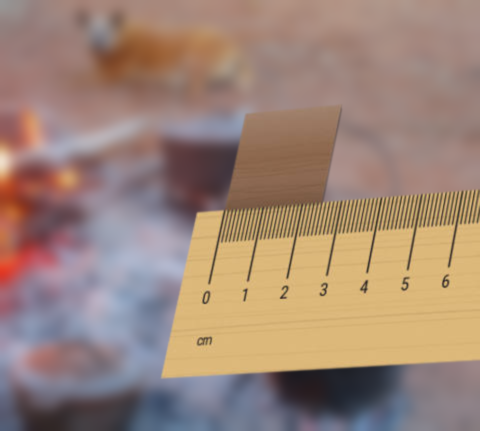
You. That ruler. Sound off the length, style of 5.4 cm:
2.5 cm
